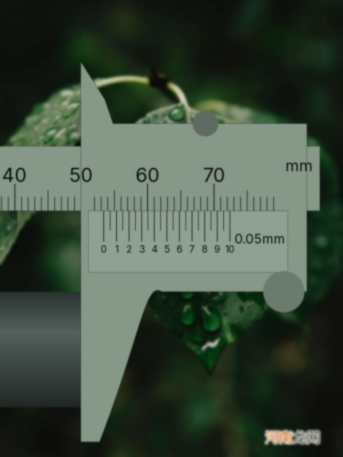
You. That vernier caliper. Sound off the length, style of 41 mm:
53.4 mm
